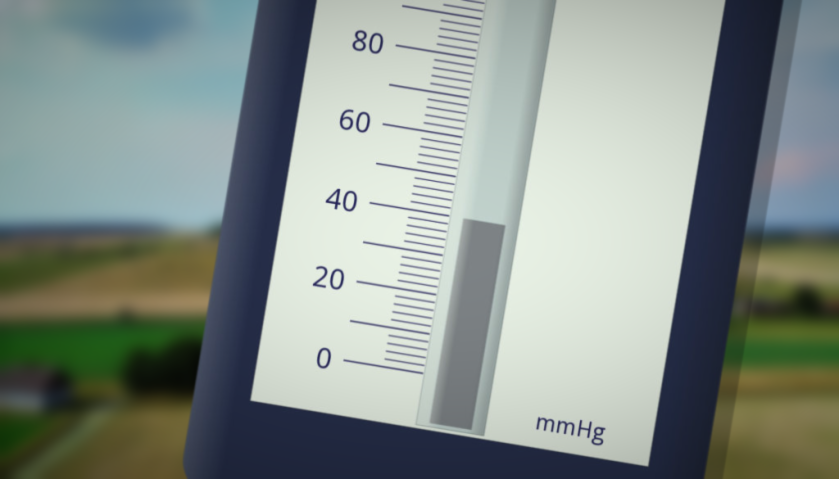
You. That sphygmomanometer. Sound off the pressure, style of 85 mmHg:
40 mmHg
